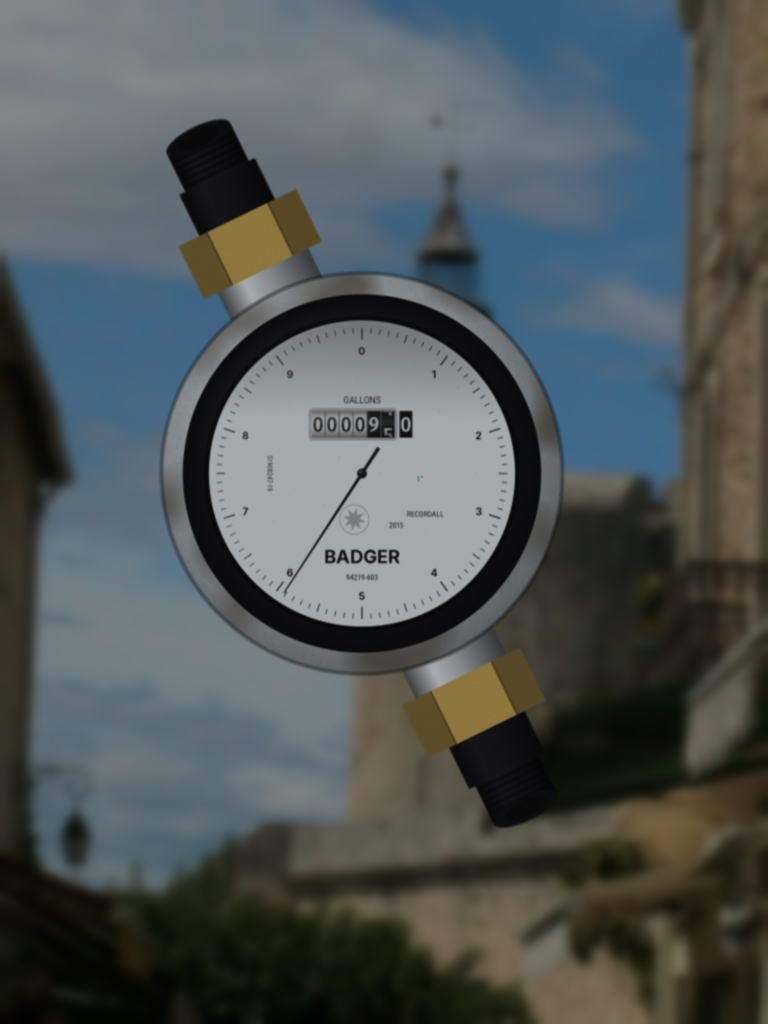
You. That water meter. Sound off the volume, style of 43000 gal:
945.9 gal
